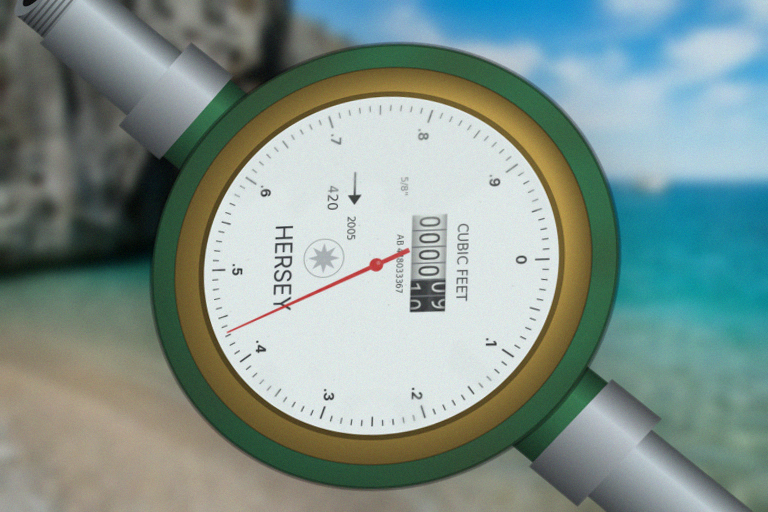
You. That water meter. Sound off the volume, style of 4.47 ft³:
9.43 ft³
